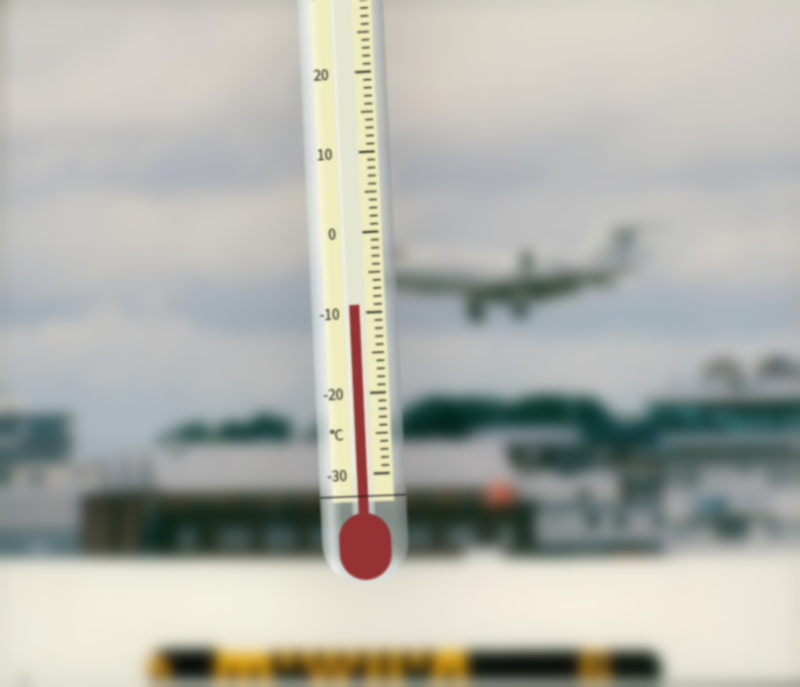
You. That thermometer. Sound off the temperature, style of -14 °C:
-9 °C
